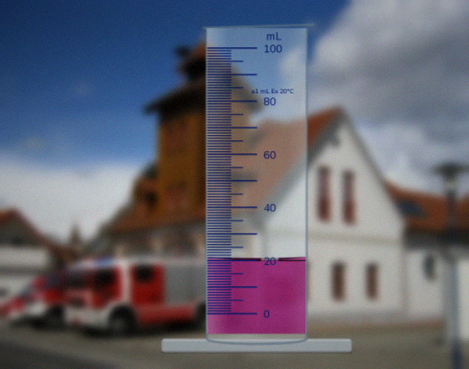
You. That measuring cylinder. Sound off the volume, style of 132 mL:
20 mL
